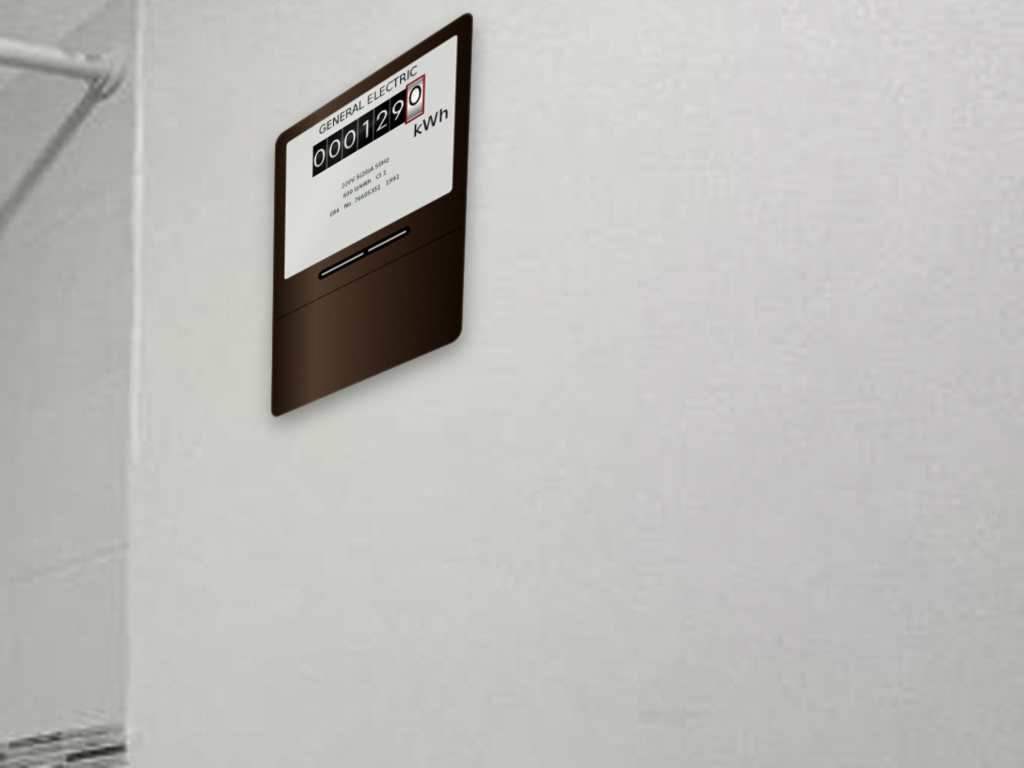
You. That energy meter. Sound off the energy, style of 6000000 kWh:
129.0 kWh
